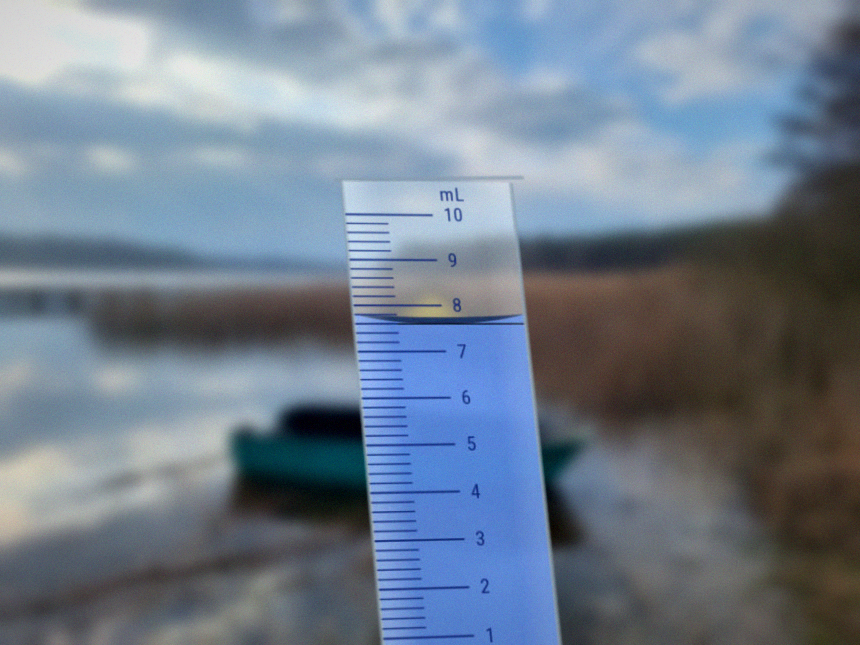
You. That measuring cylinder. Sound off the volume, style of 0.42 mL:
7.6 mL
